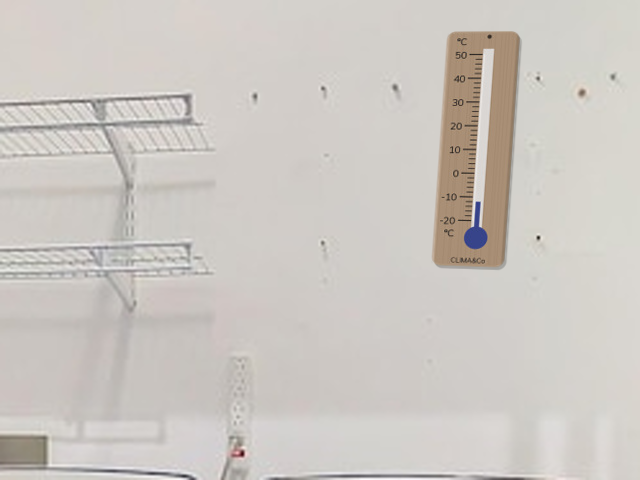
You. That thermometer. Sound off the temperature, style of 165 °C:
-12 °C
